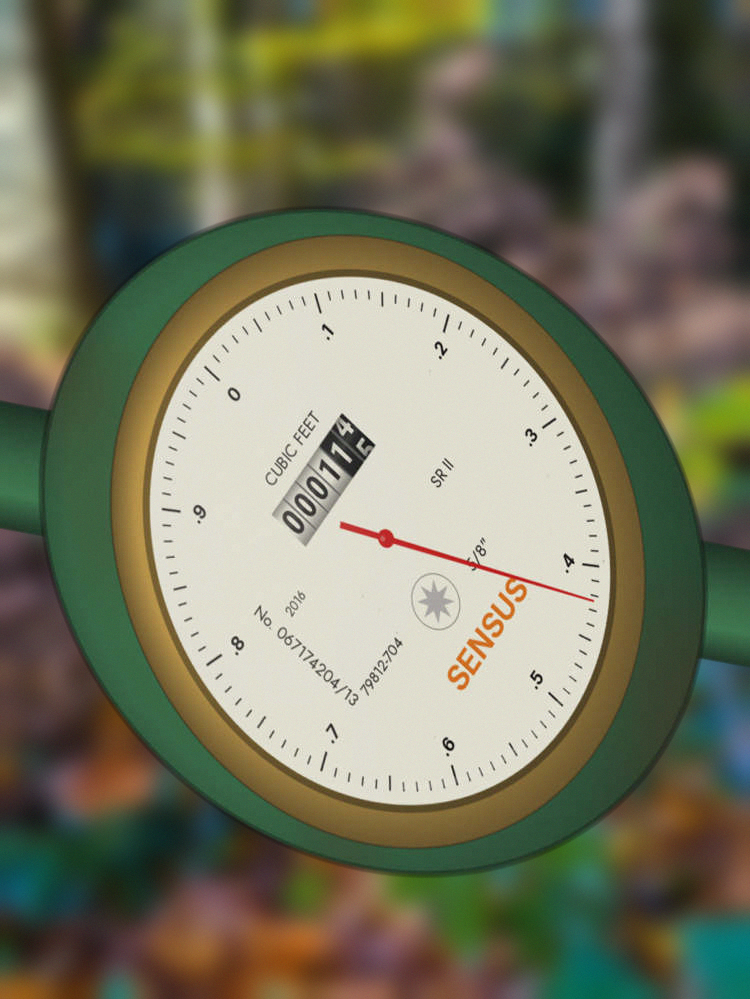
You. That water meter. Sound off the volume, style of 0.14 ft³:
114.42 ft³
